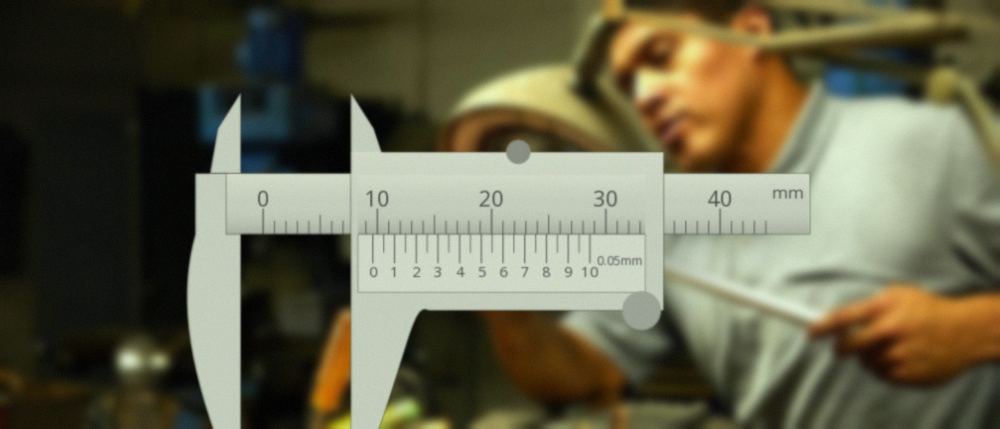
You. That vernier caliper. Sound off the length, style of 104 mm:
9.6 mm
